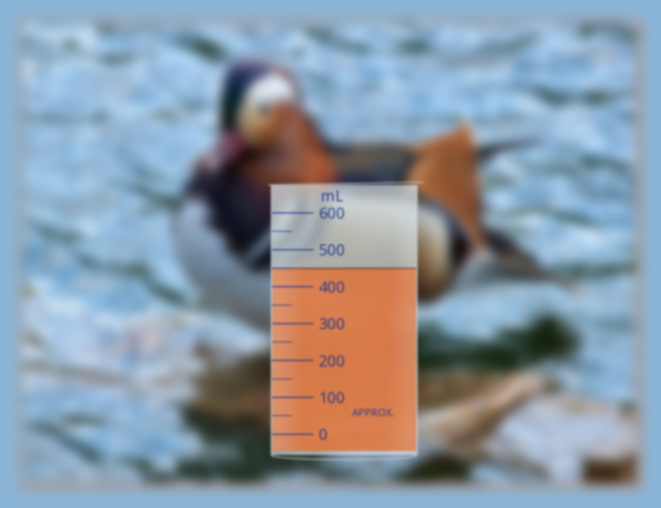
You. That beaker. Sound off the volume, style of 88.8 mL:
450 mL
